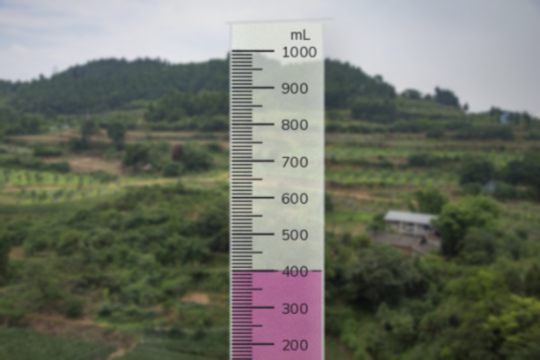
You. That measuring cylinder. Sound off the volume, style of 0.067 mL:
400 mL
